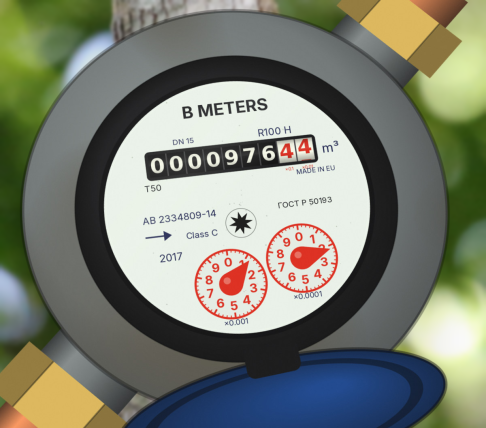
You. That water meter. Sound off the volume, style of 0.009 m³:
976.4412 m³
